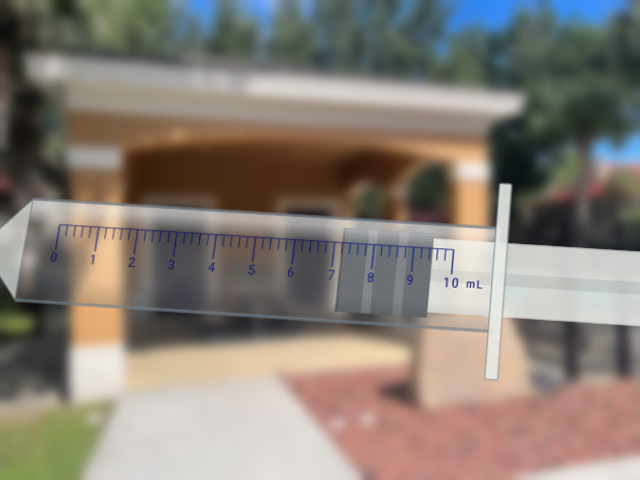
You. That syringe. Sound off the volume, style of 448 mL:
7.2 mL
